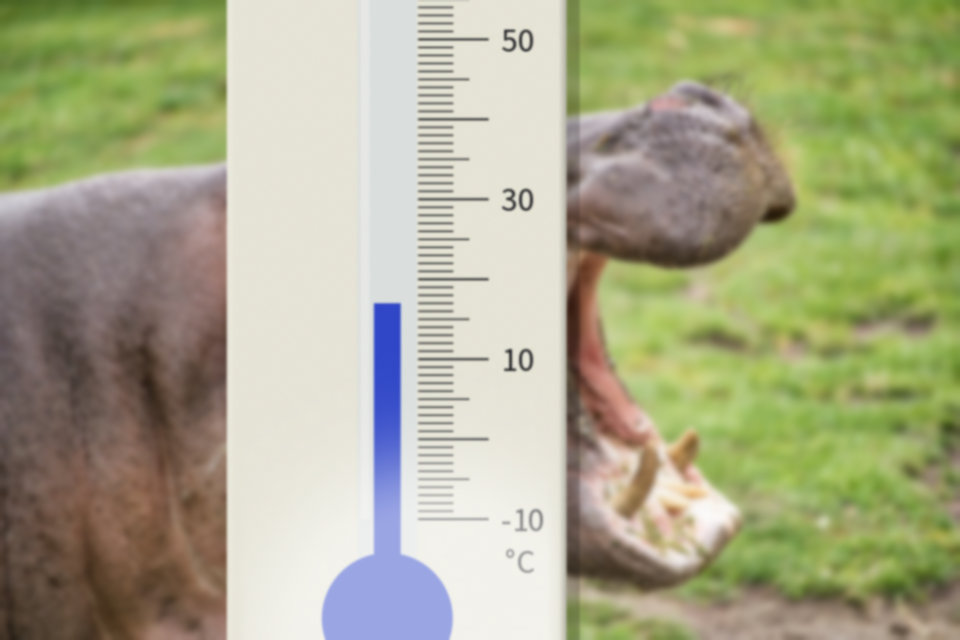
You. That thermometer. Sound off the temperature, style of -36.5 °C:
17 °C
